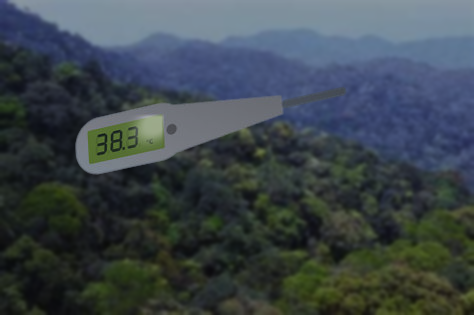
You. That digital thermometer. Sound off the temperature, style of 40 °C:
38.3 °C
